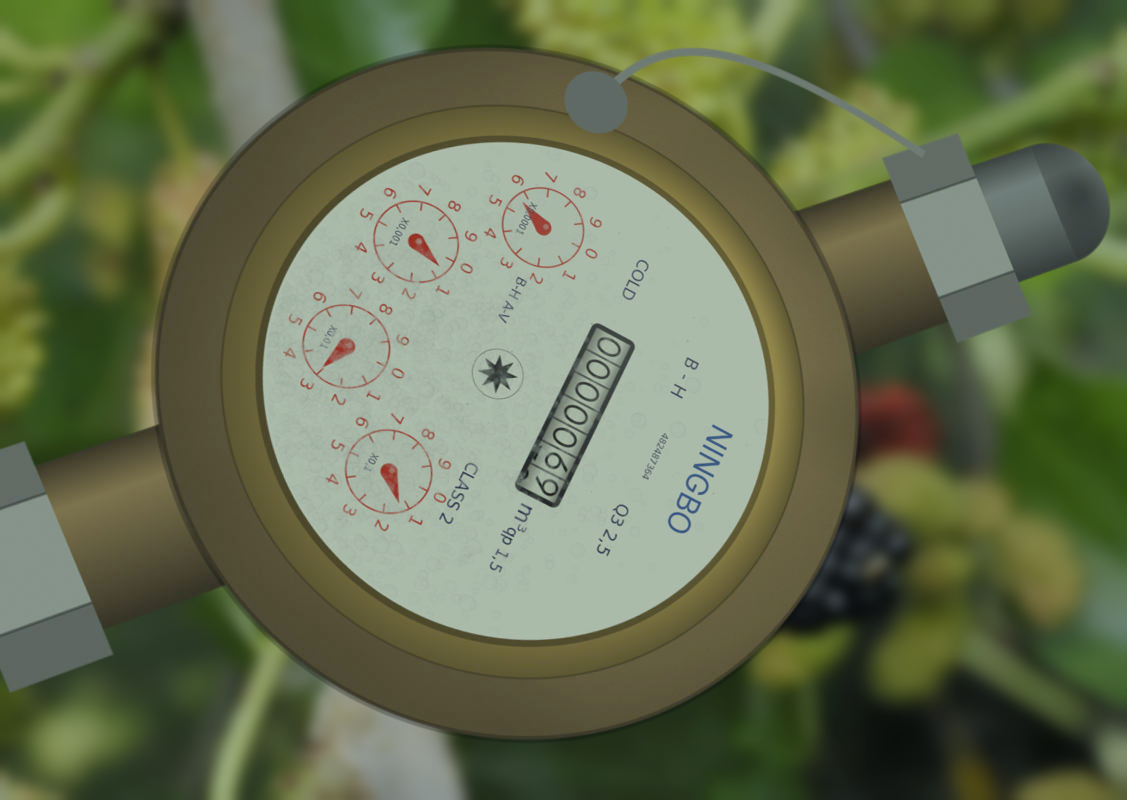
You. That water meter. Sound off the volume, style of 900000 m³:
69.1305 m³
